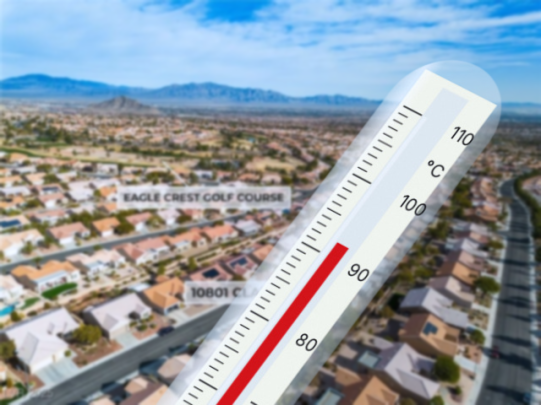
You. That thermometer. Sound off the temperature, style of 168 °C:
92 °C
